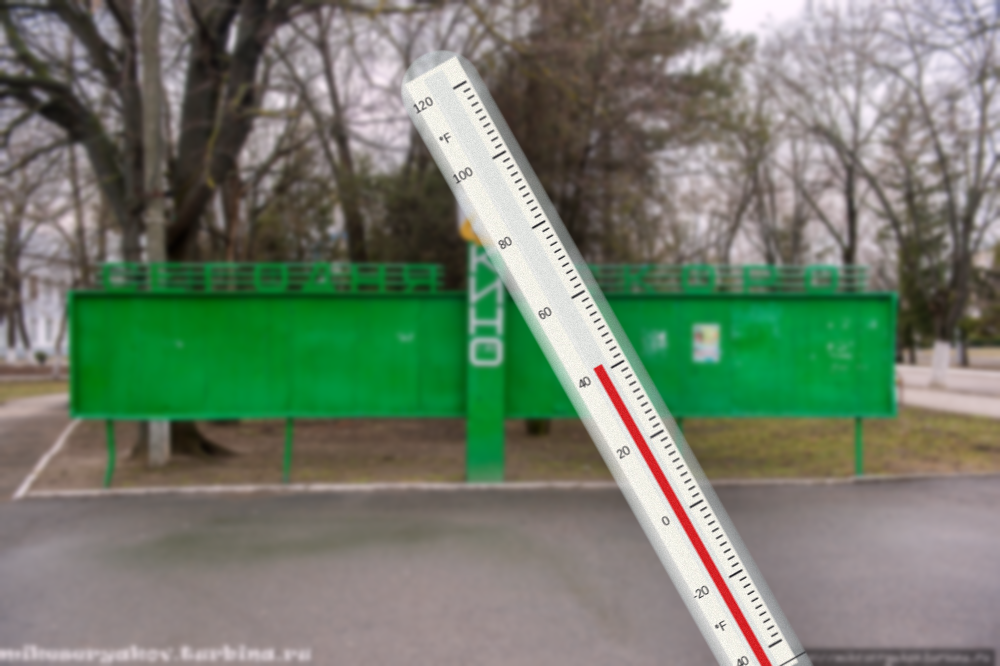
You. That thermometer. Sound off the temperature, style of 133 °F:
42 °F
